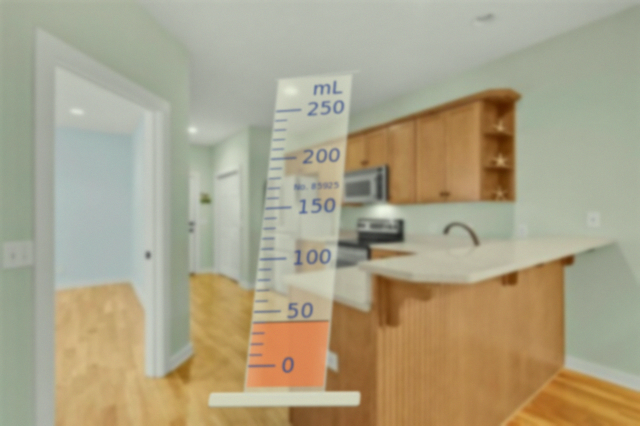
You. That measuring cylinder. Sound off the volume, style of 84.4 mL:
40 mL
